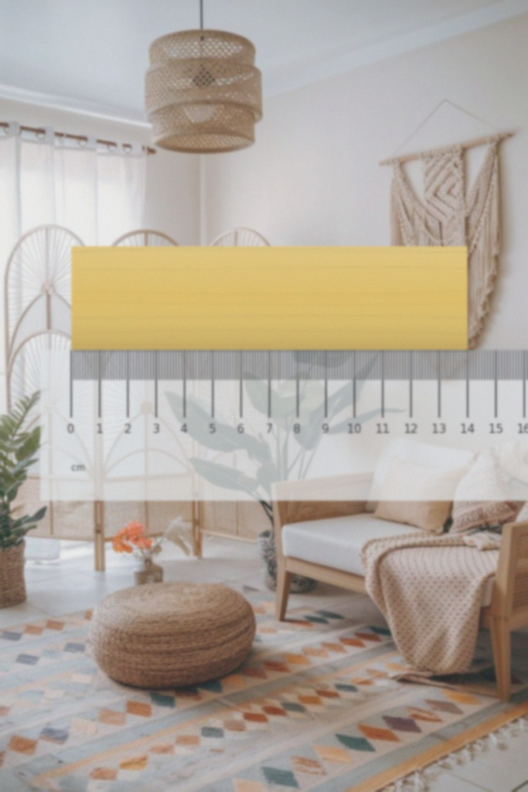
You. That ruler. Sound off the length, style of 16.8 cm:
14 cm
